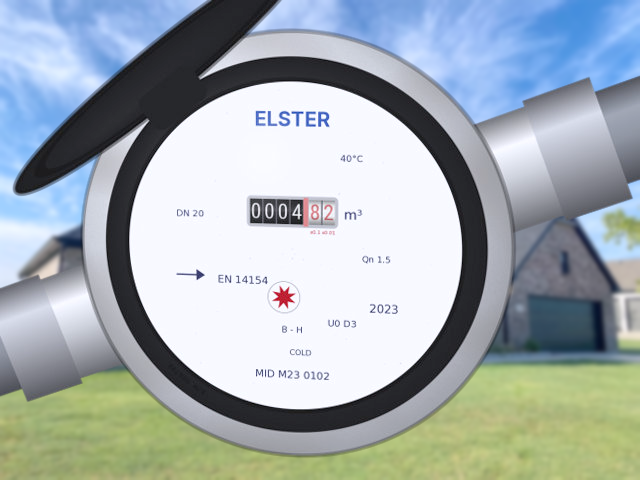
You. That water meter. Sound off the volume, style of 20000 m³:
4.82 m³
